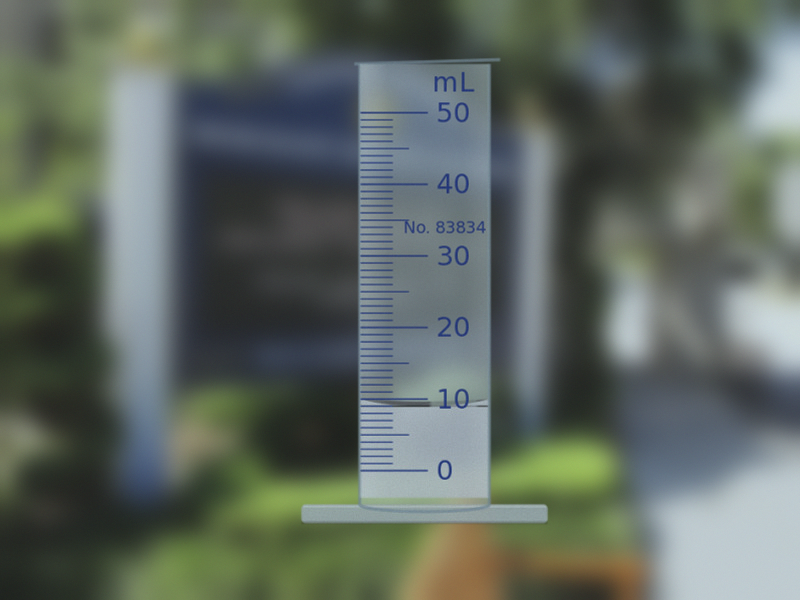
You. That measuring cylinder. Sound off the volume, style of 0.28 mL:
9 mL
